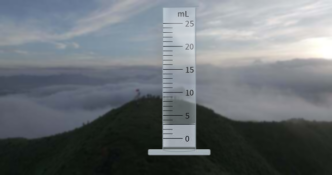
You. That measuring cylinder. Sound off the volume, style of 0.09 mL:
3 mL
